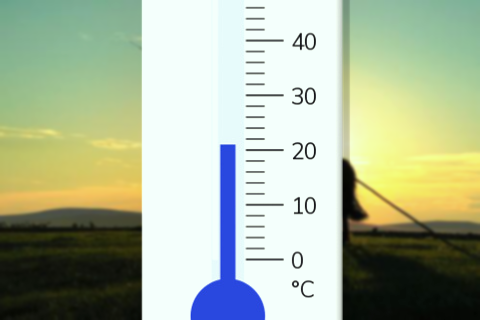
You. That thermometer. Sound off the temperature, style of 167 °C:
21 °C
